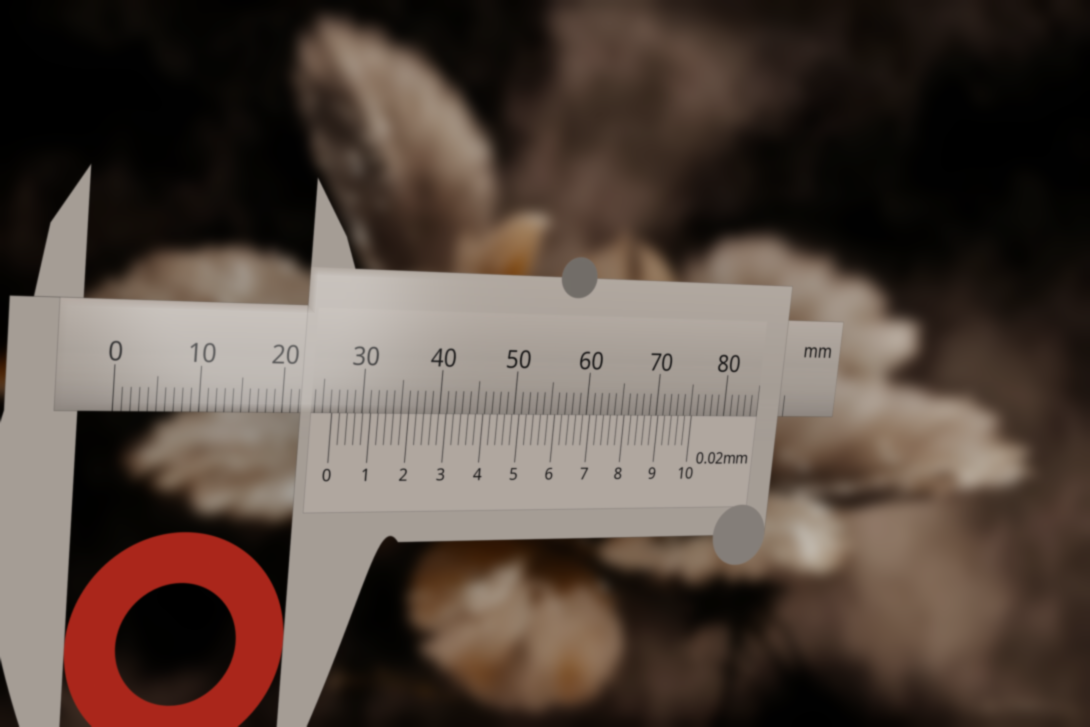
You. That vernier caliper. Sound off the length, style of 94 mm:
26.2 mm
